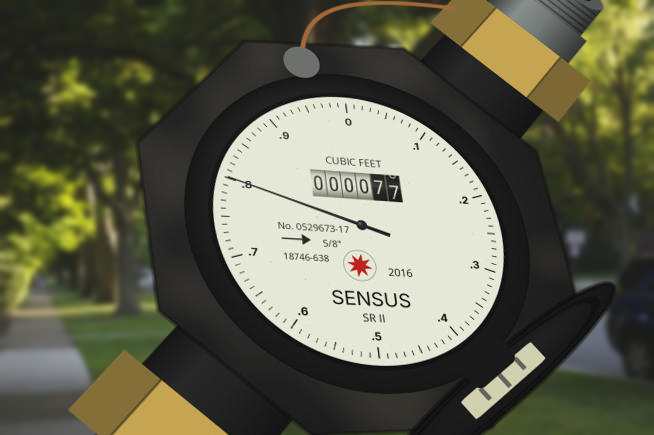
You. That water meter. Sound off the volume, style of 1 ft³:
76.80 ft³
